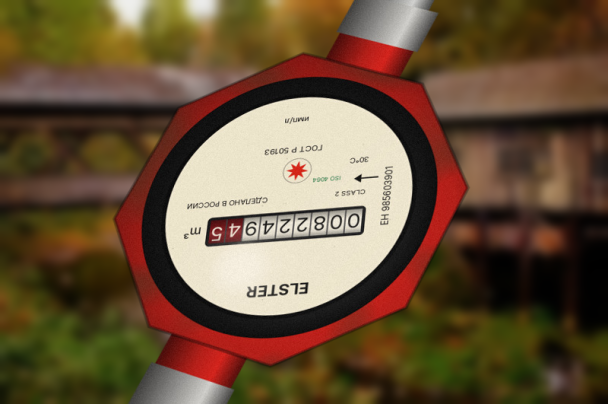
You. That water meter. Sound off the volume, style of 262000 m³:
82249.45 m³
